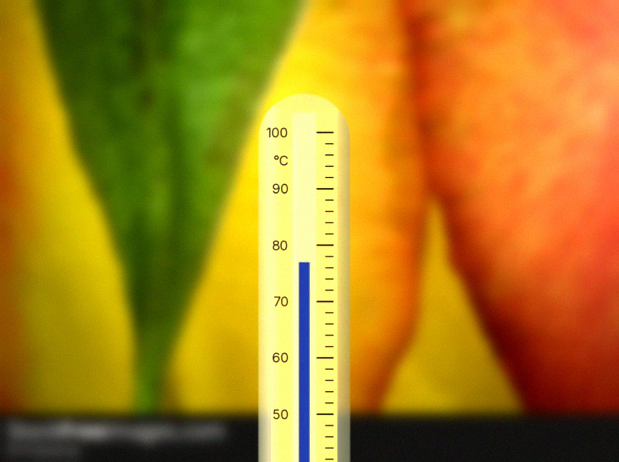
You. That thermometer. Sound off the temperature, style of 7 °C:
77 °C
